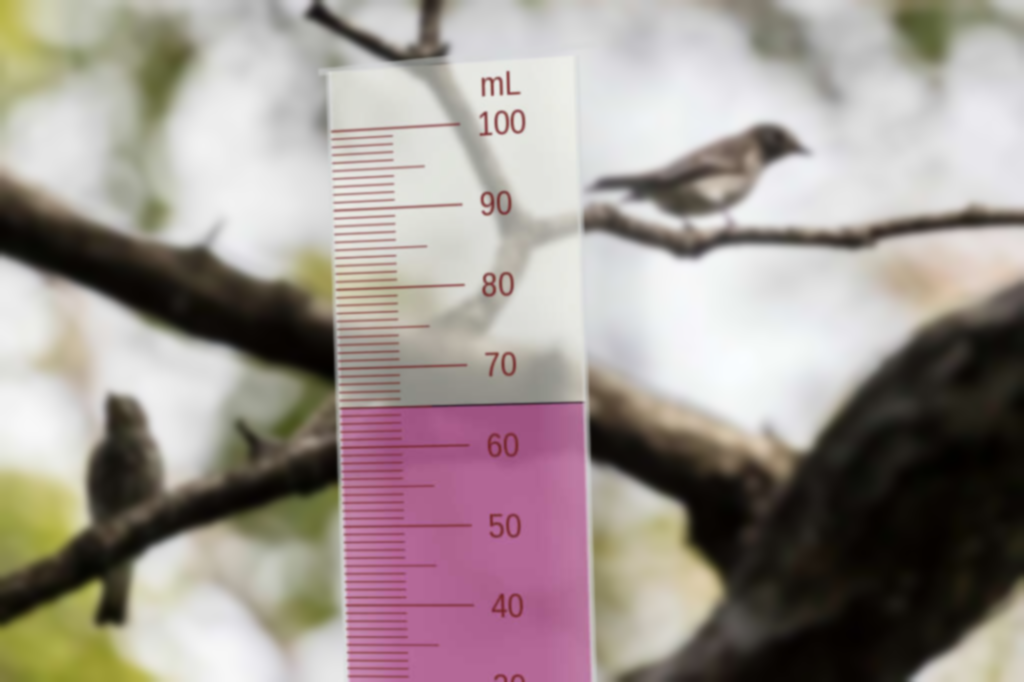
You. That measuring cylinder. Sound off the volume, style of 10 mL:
65 mL
